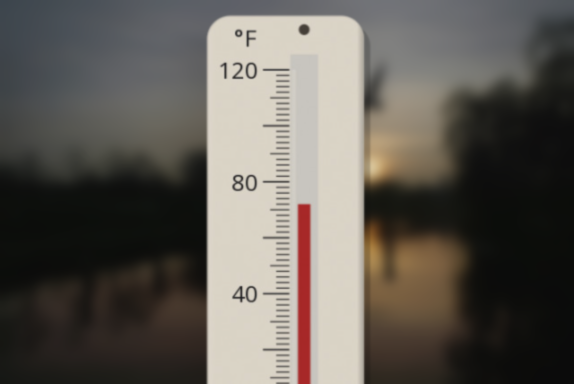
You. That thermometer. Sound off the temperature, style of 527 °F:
72 °F
